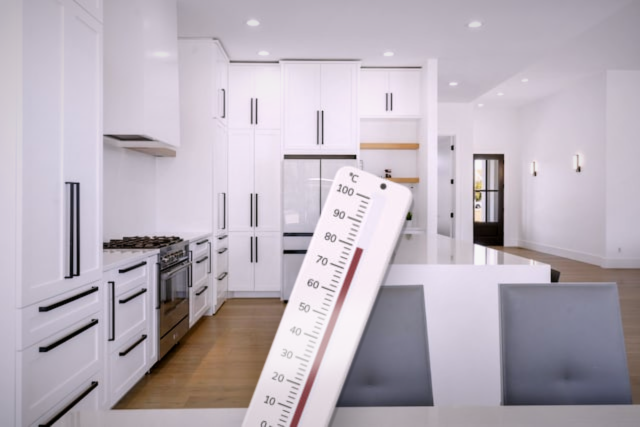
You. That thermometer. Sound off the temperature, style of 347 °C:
80 °C
